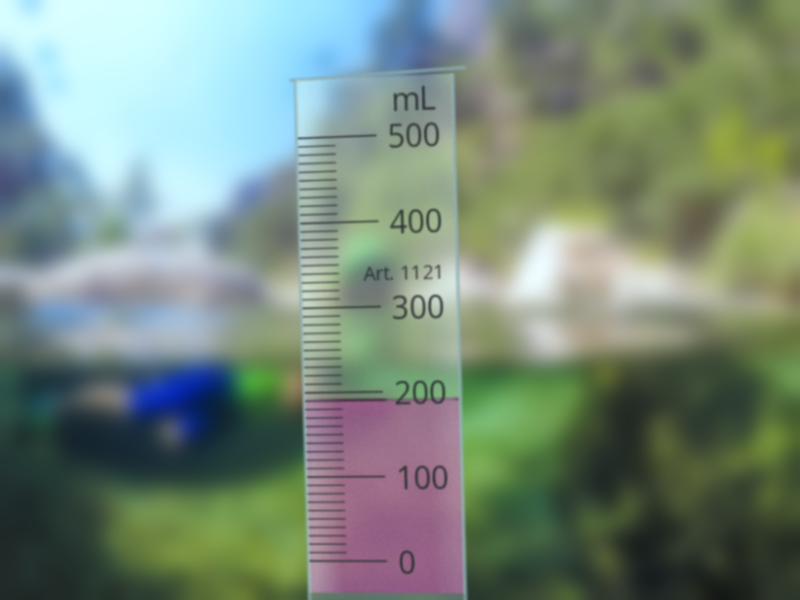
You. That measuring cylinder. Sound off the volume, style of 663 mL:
190 mL
